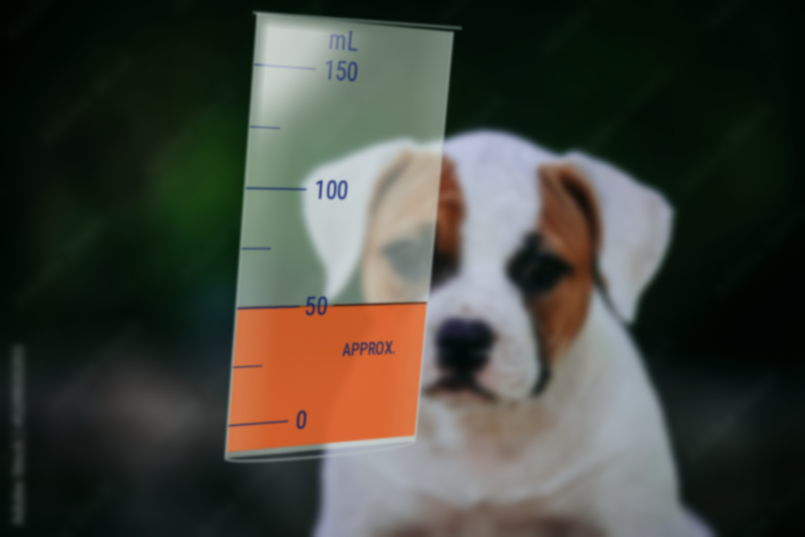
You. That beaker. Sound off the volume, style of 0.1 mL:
50 mL
